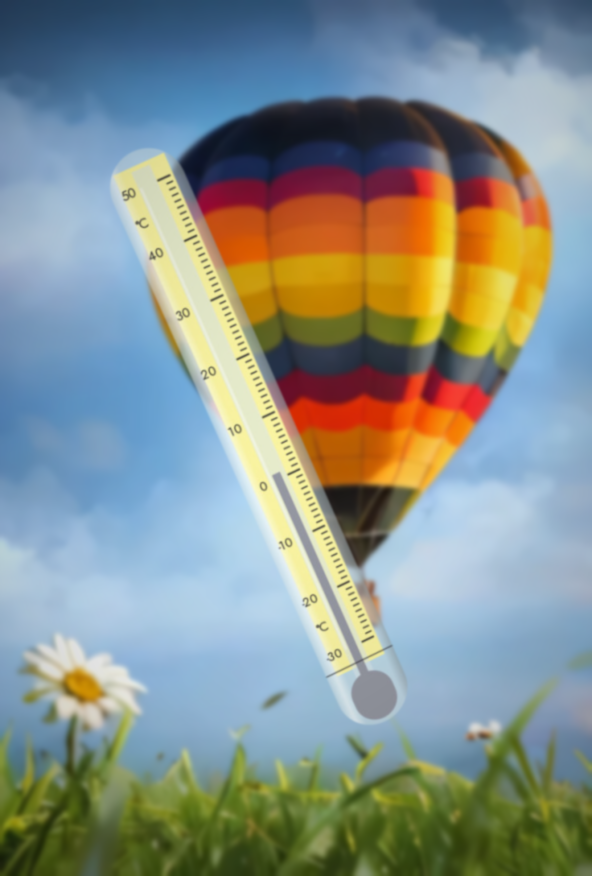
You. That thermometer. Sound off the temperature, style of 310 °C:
1 °C
